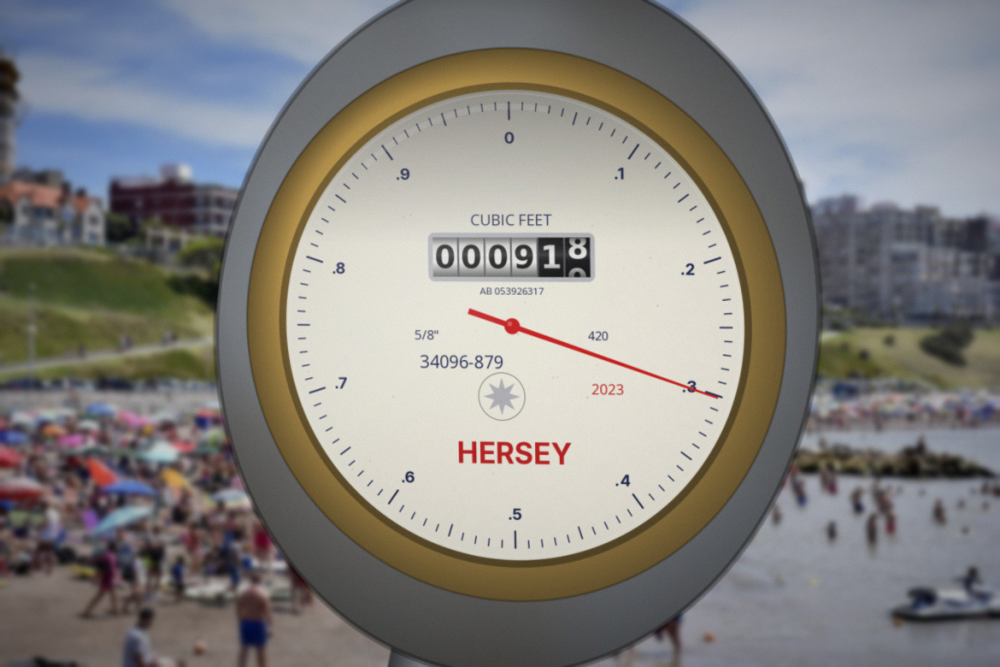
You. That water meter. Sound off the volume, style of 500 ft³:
918.30 ft³
